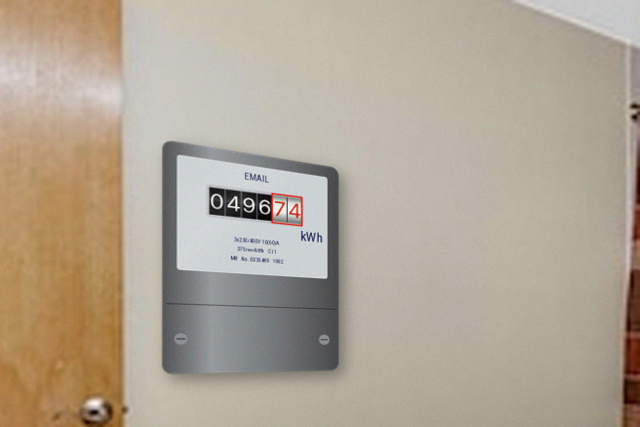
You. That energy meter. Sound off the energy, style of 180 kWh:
496.74 kWh
